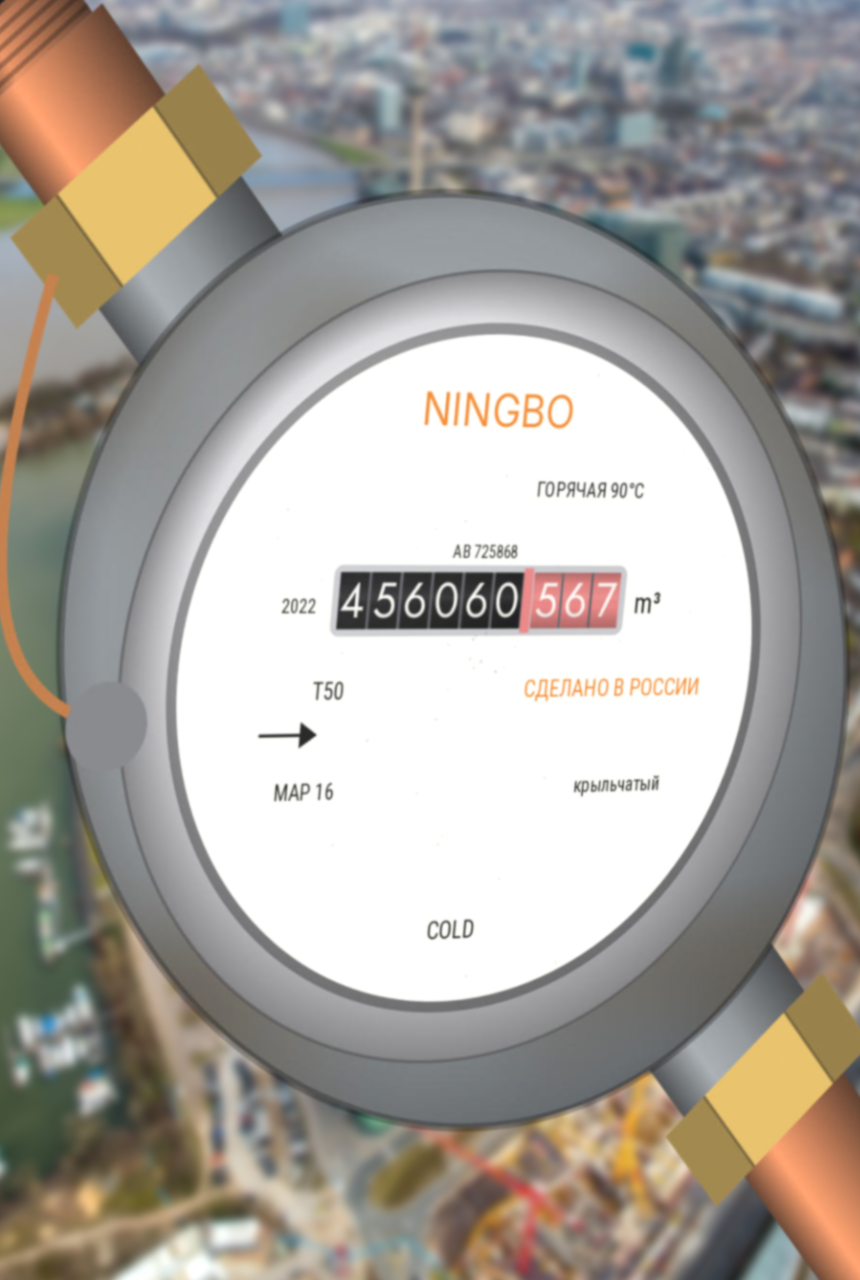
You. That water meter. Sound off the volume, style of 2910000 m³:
456060.567 m³
